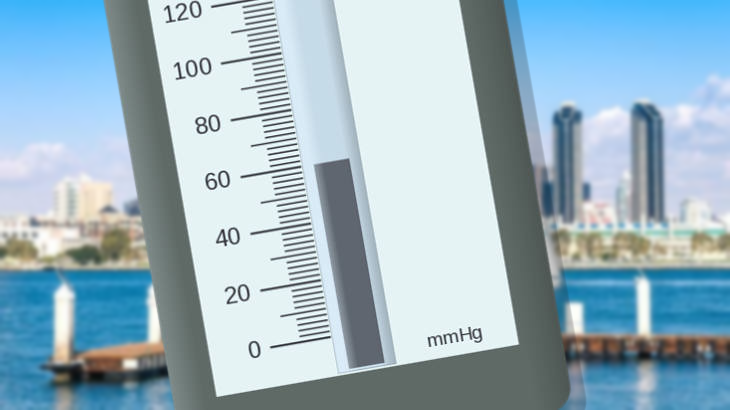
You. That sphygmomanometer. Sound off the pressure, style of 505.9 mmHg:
60 mmHg
